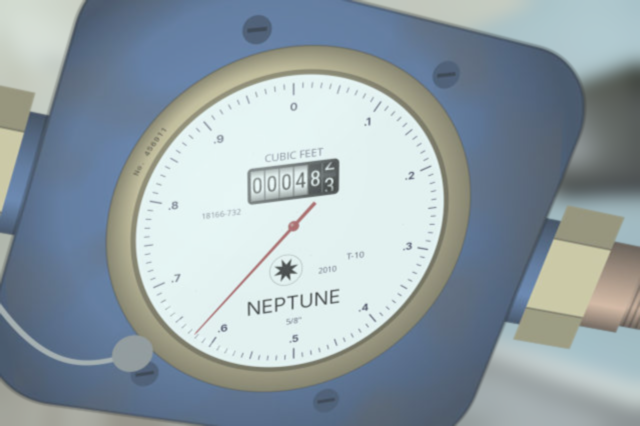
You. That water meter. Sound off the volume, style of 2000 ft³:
482.62 ft³
